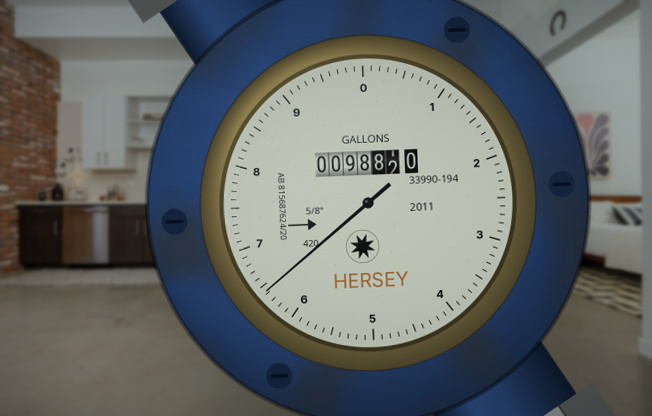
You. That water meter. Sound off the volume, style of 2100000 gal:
98816.4 gal
